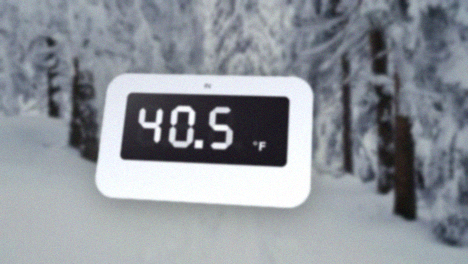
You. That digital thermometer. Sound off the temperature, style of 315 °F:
40.5 °F
